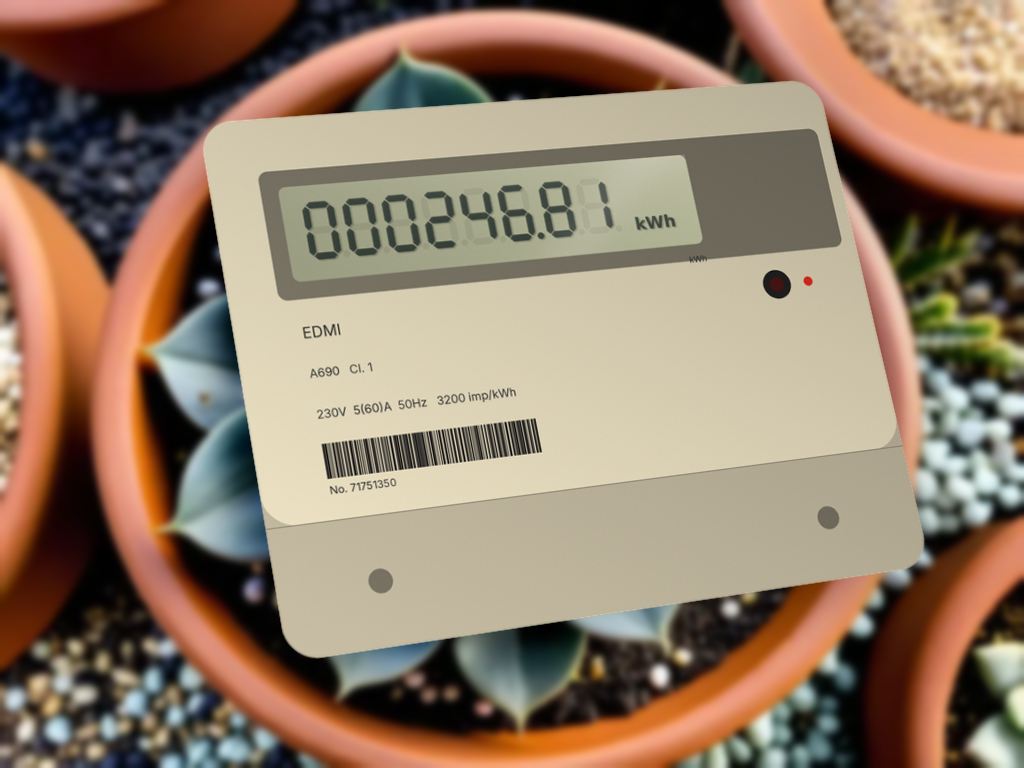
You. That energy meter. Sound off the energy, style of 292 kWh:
246.81 kWh
